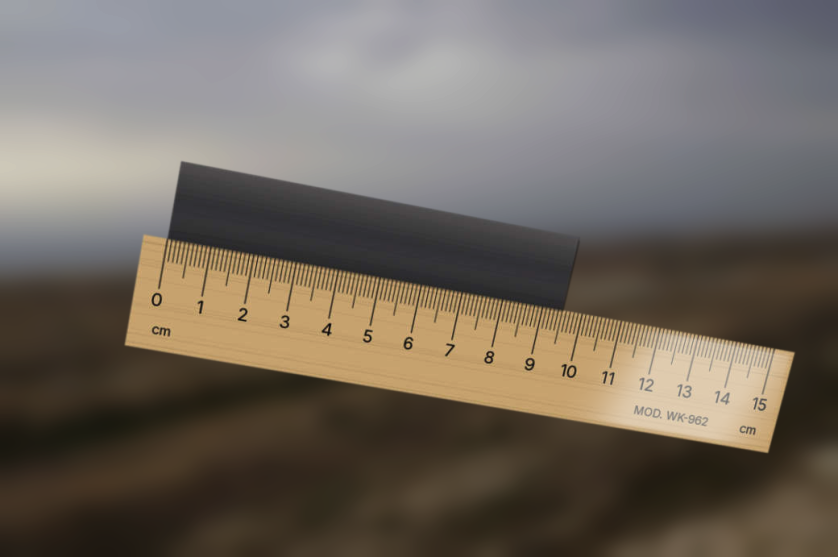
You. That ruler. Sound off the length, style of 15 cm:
9.5 cm
